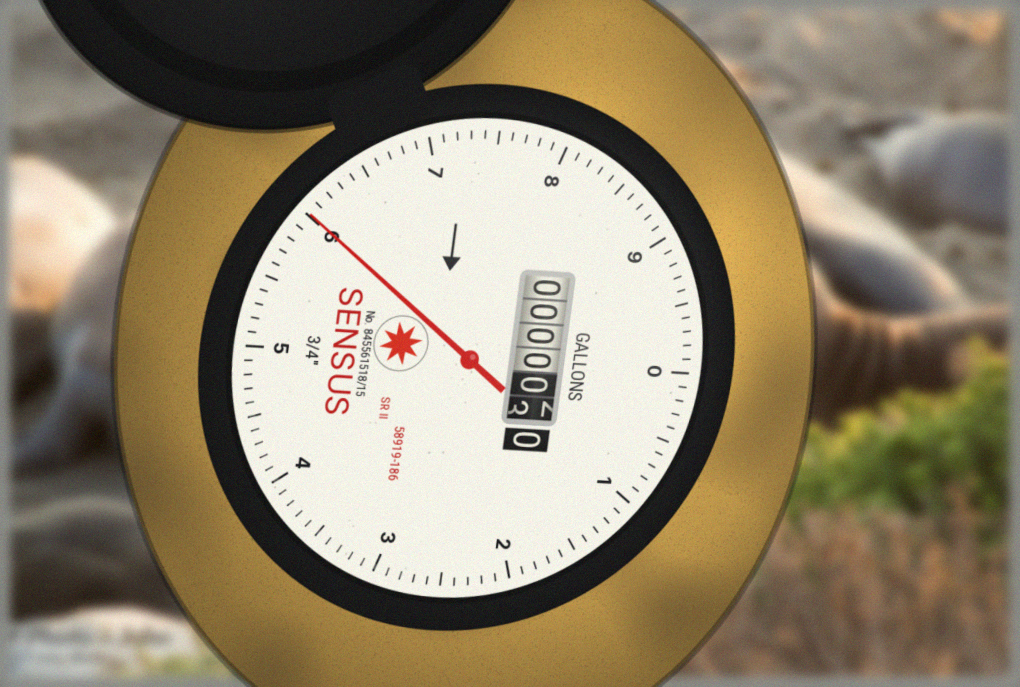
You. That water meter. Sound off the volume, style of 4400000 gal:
26.0 gal
